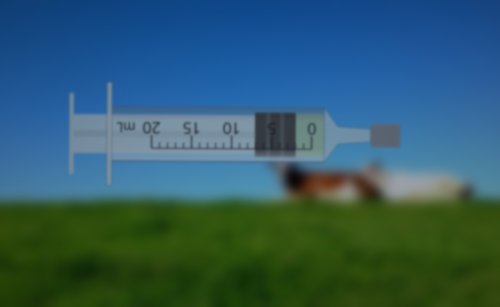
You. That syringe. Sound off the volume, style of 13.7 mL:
2 mL
